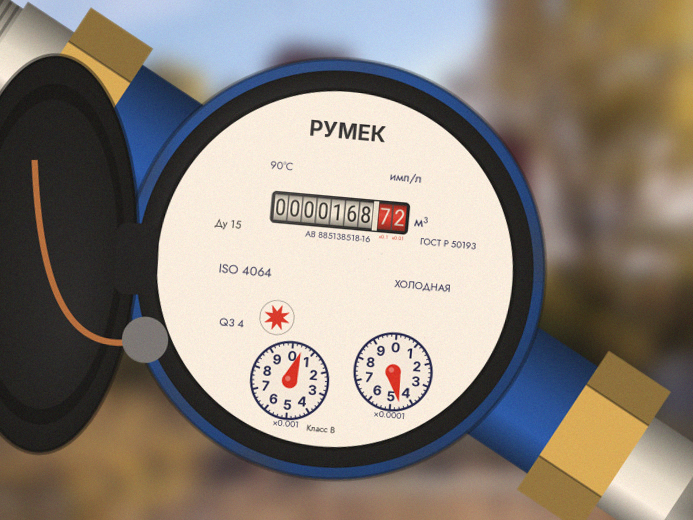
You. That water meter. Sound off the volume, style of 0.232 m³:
168.7204 m³
